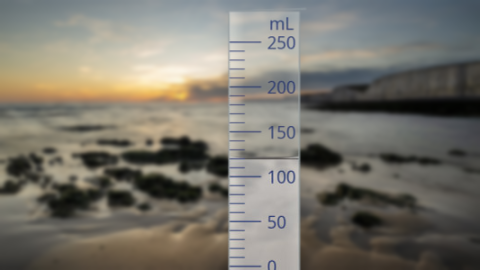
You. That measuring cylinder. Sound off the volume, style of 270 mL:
120 mL
